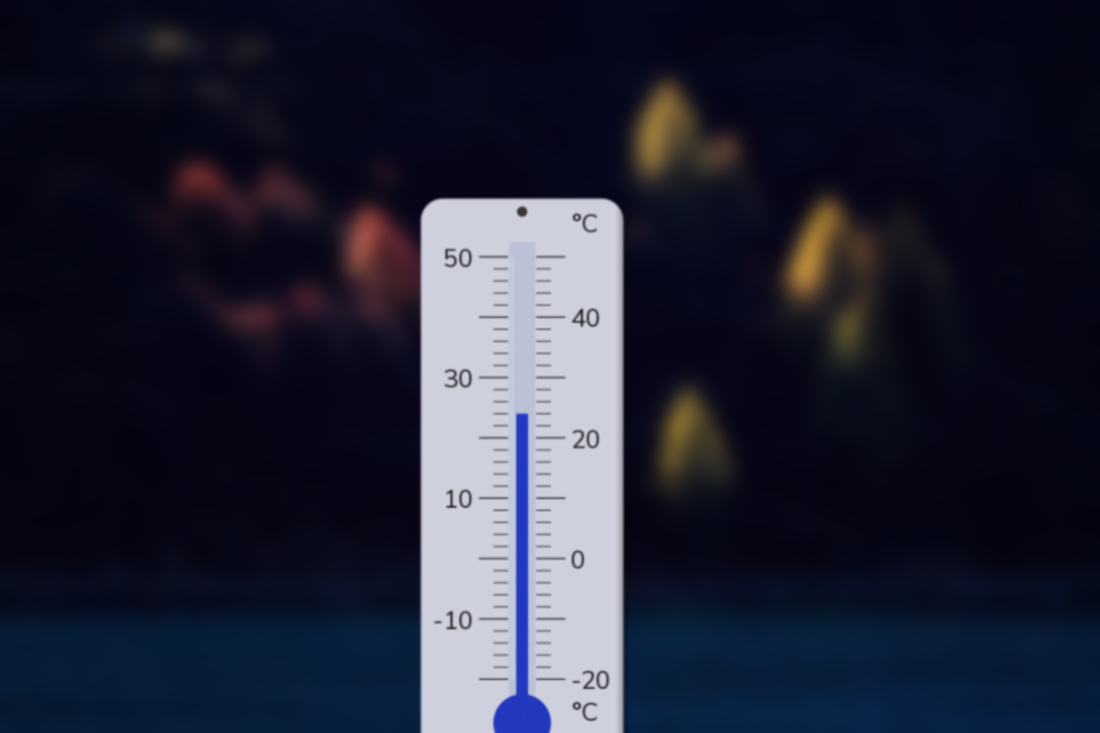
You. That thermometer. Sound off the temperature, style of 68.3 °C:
24 °C
